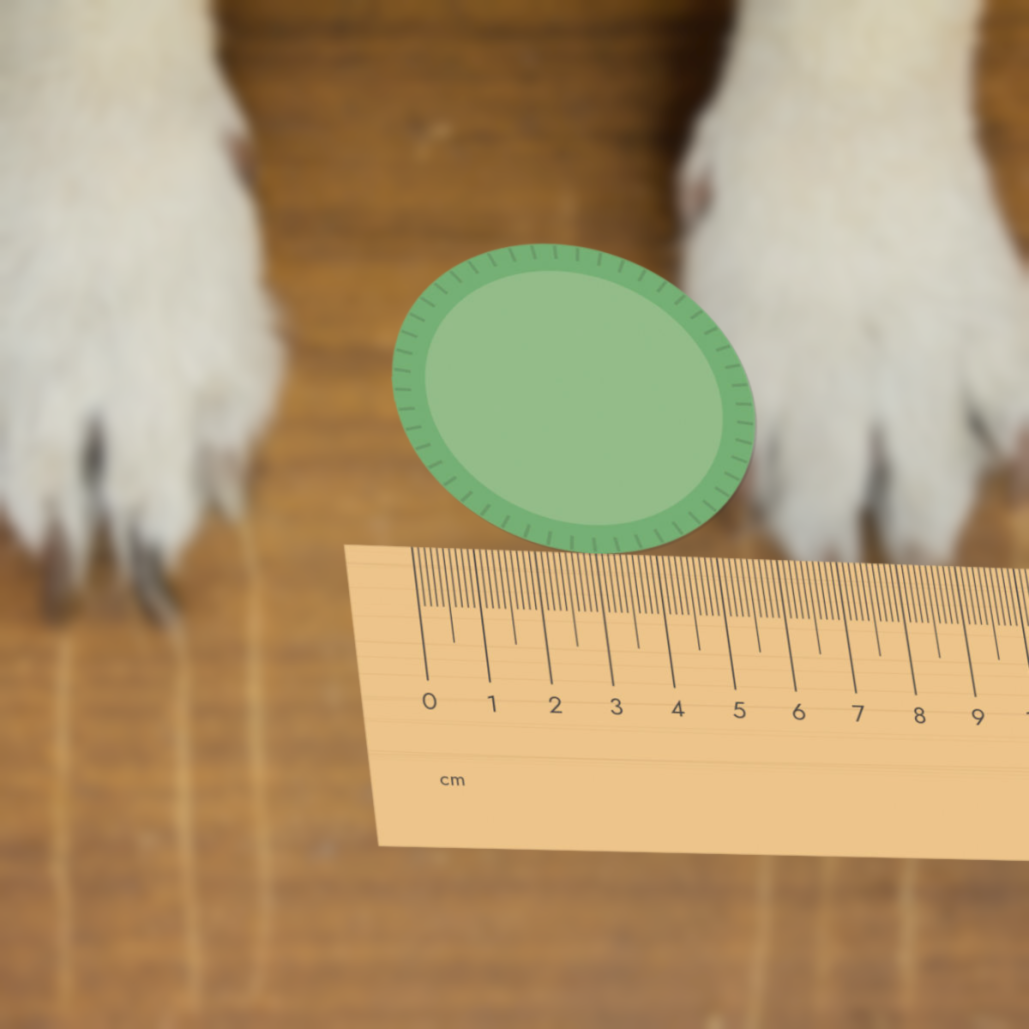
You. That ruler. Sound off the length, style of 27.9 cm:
6 cm
